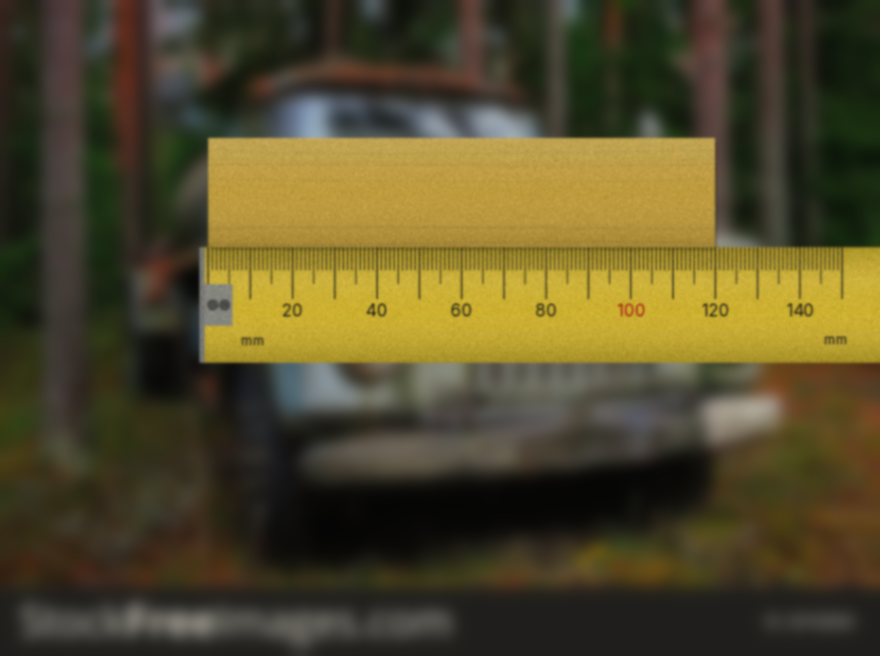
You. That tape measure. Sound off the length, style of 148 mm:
120 mm
